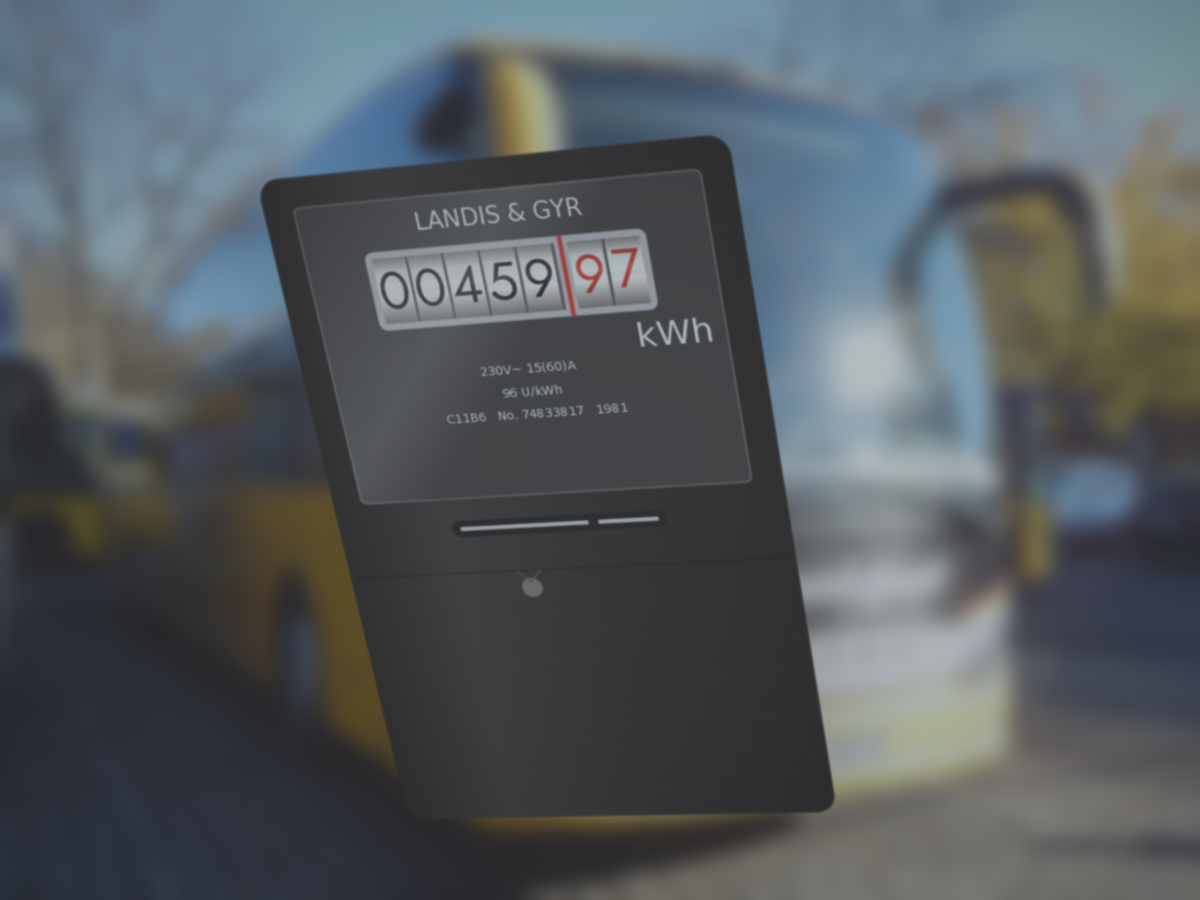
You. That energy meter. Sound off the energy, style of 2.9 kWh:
459.97 kWh
